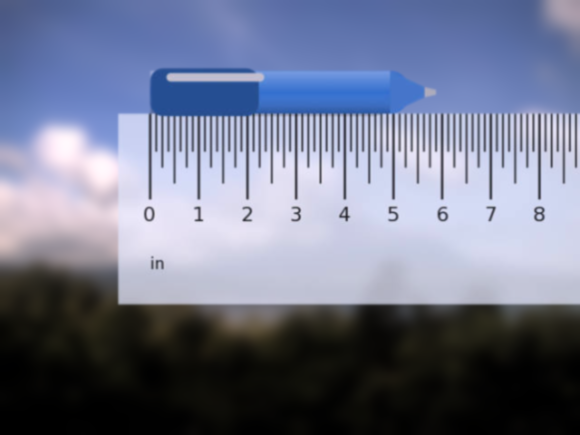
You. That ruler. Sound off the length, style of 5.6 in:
5.875 in
